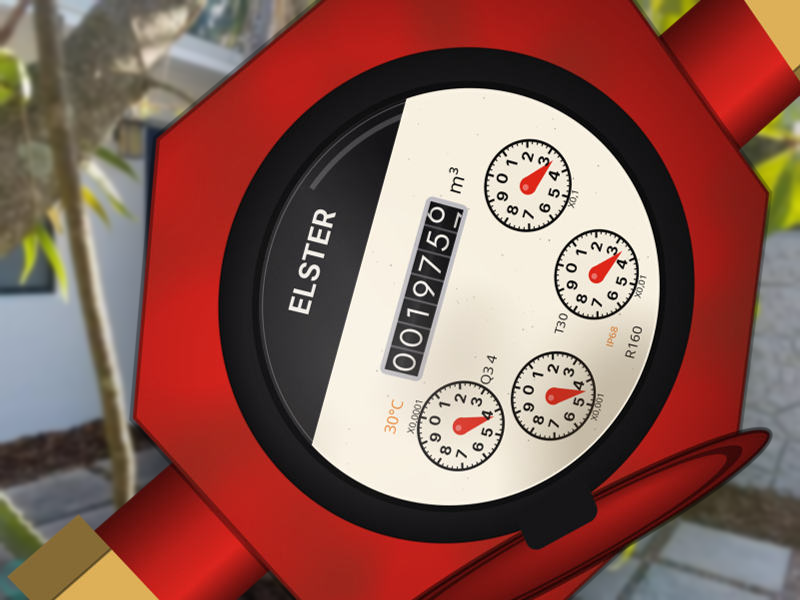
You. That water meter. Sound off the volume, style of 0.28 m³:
19756.3344 m³
